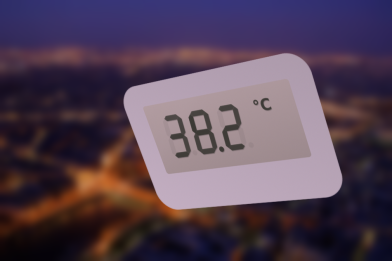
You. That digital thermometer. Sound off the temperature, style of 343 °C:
38.2 °C
